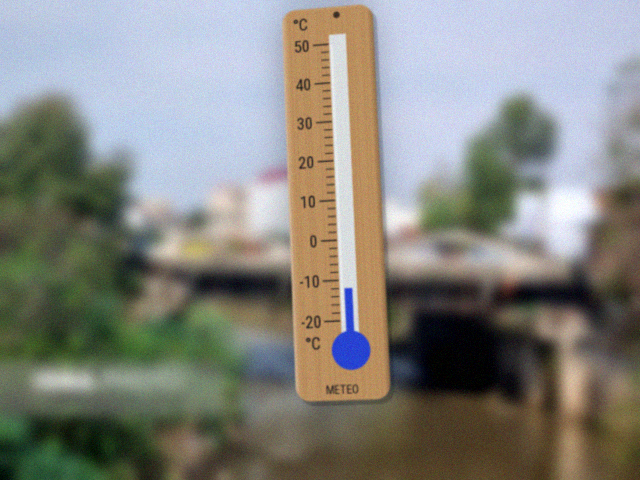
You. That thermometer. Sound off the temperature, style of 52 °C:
-12 °C
